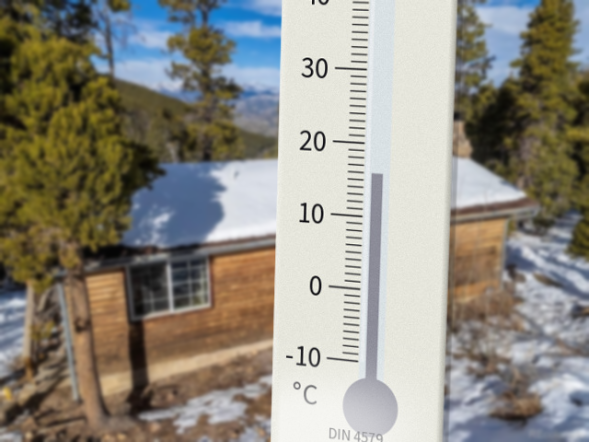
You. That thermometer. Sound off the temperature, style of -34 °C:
16 °C
